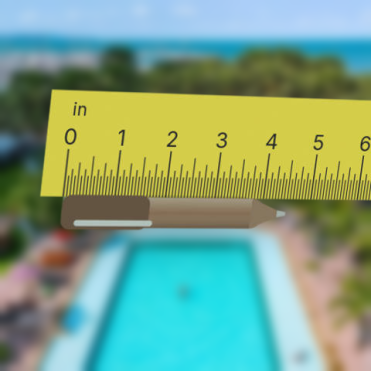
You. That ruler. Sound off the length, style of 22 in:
4.5 in
